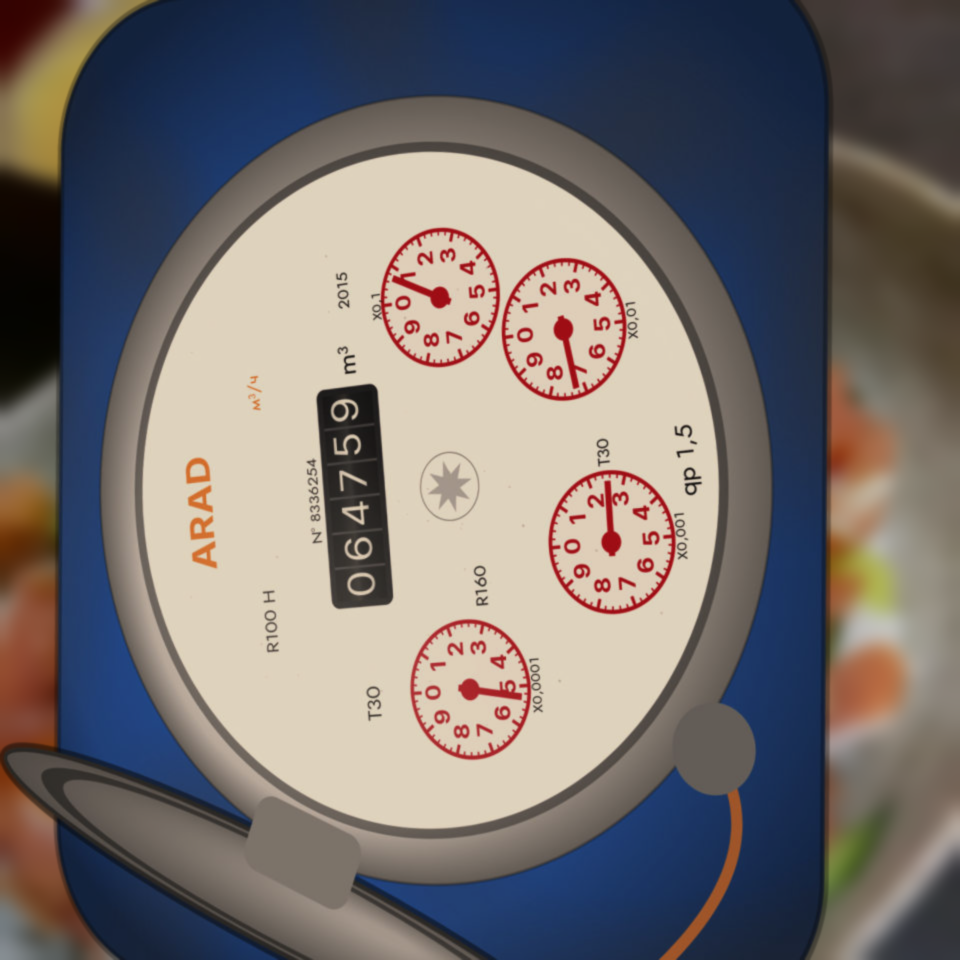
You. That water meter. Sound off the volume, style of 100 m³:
64759.0725 m³
